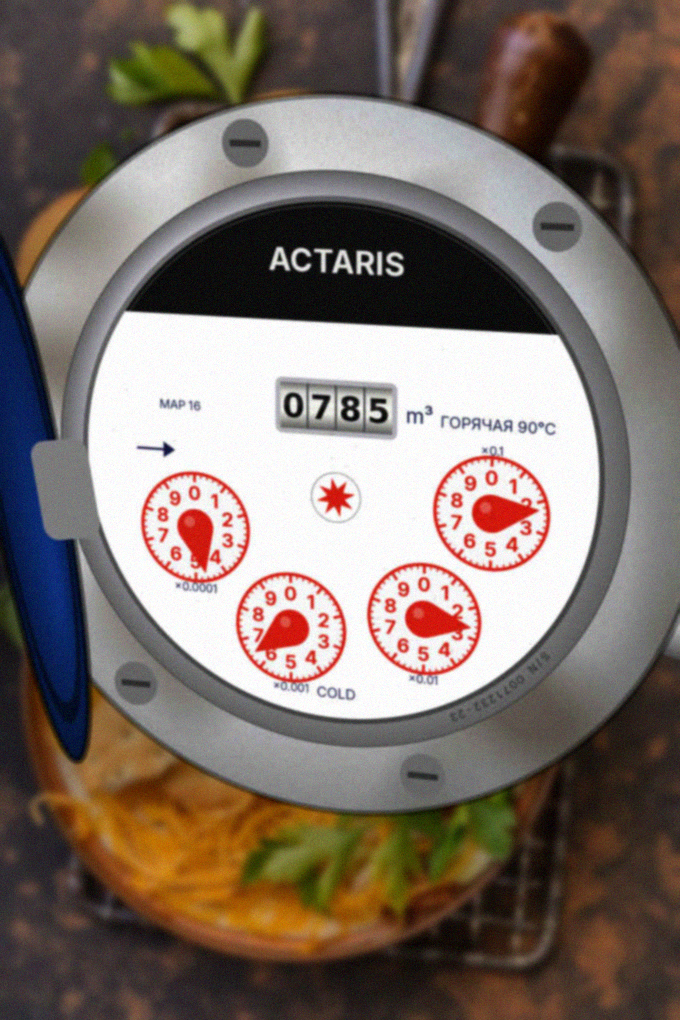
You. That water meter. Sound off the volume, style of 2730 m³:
785.2264 m³
